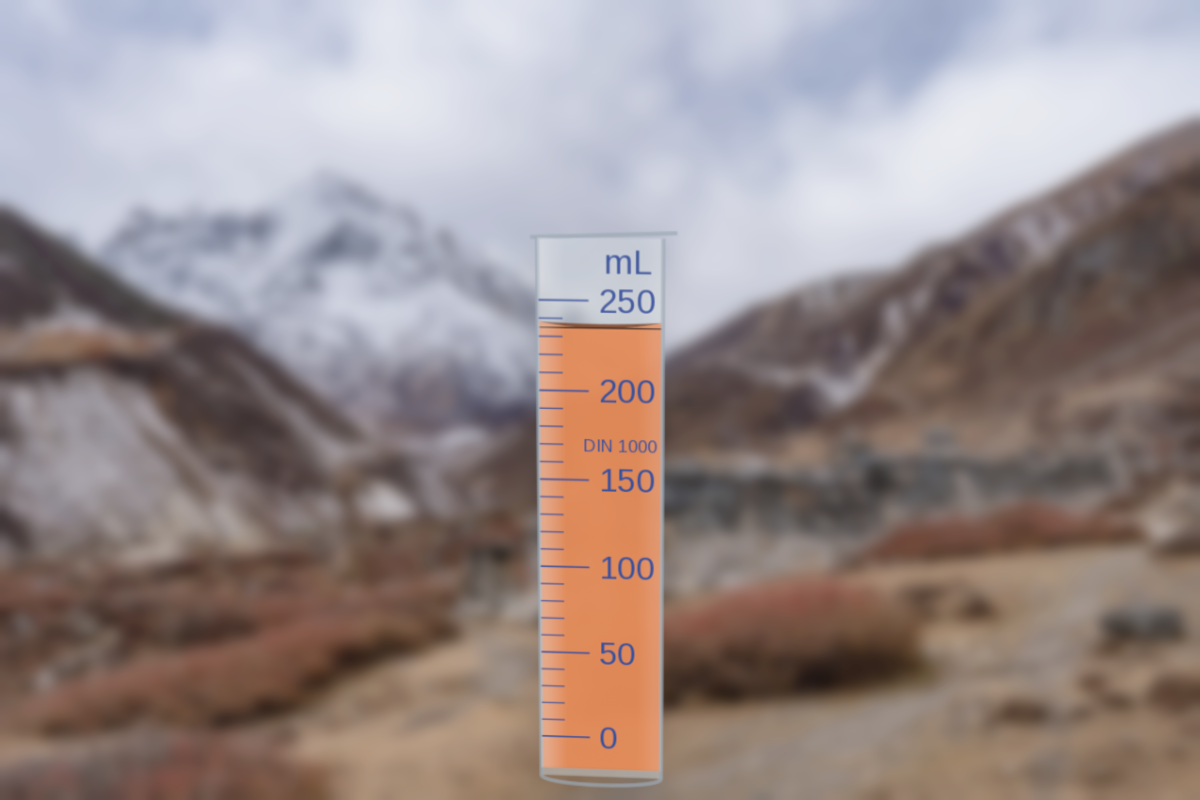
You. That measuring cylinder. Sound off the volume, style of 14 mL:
235 mL
